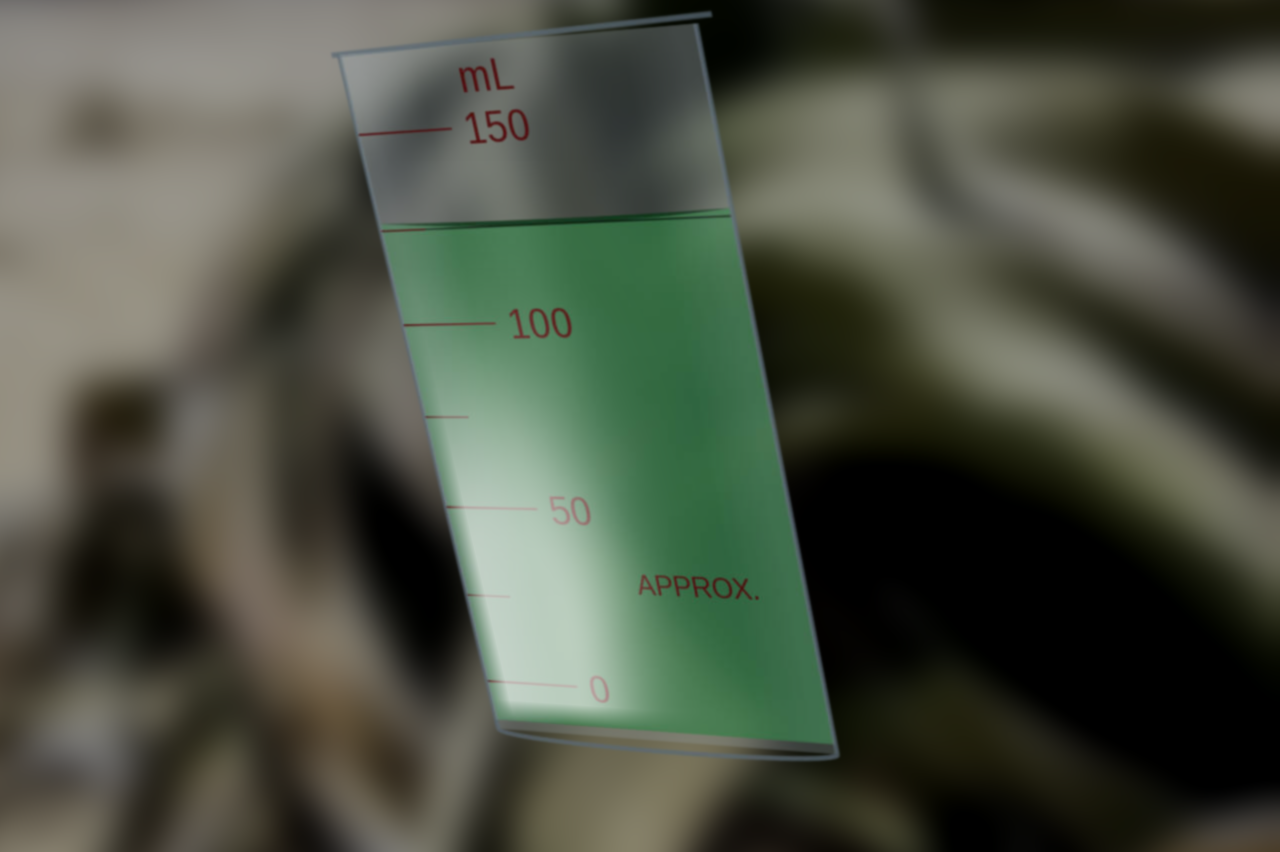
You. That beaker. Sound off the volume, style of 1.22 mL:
125 mL
